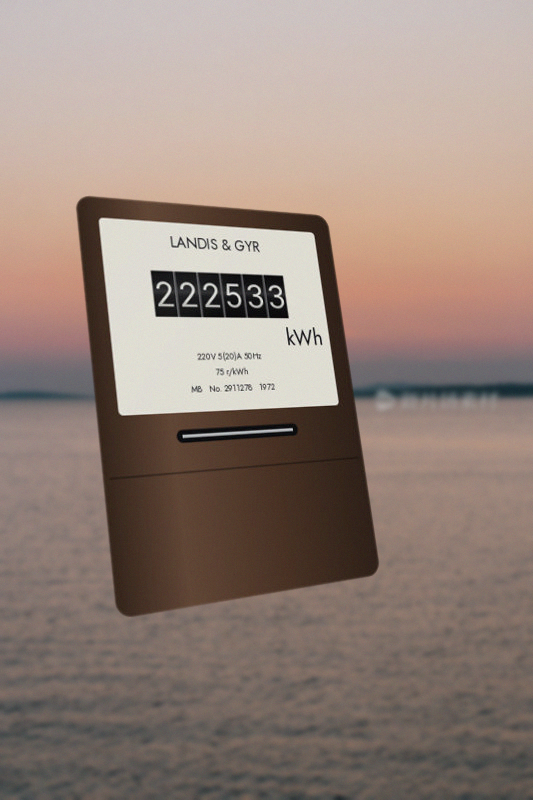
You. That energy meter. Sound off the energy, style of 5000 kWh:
222533 kWh
